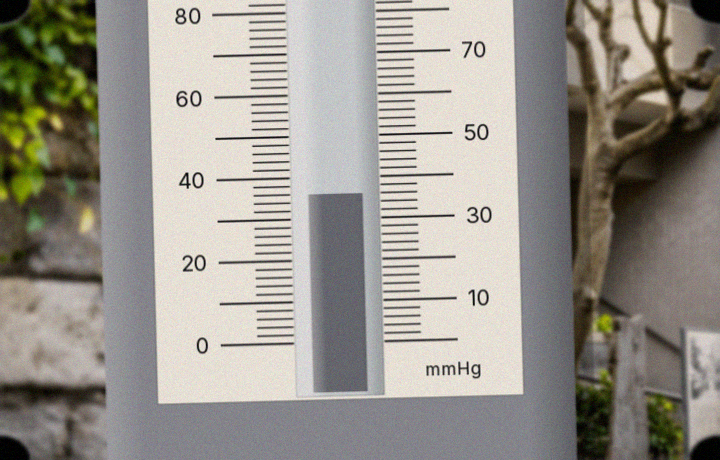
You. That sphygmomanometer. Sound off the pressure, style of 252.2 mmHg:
36 mmHg
